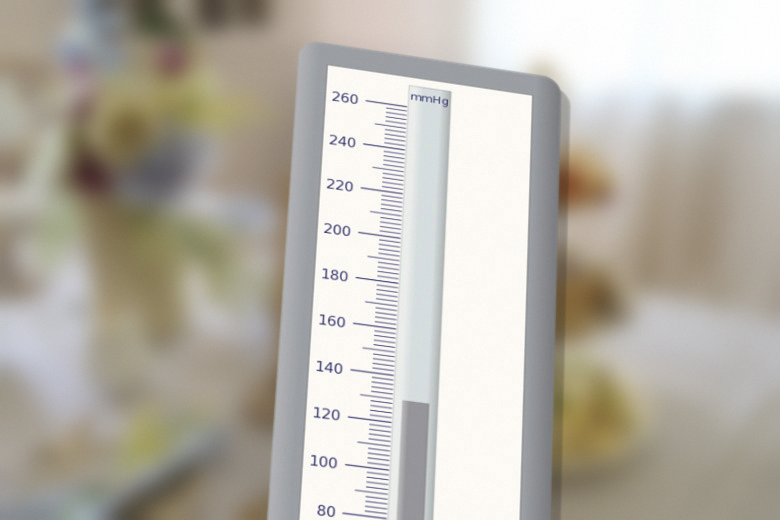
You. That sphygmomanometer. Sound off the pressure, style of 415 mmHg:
130 mmHg
